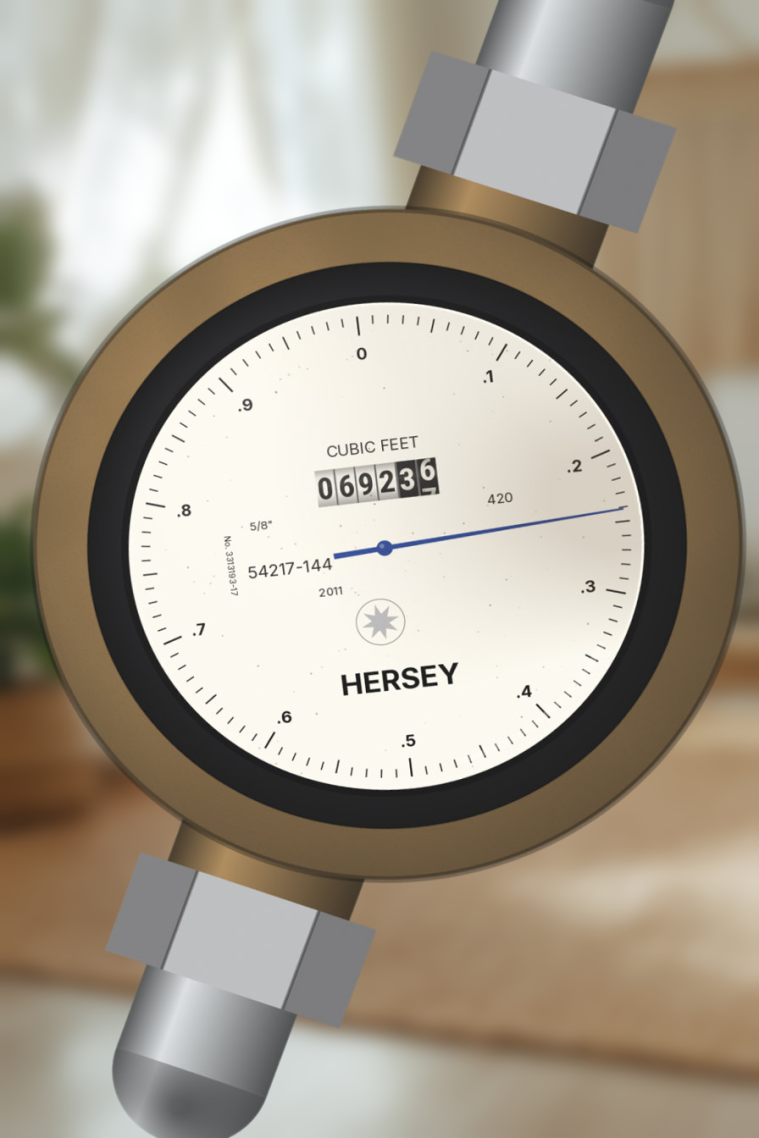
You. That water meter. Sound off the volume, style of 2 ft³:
69236.24 ft³
